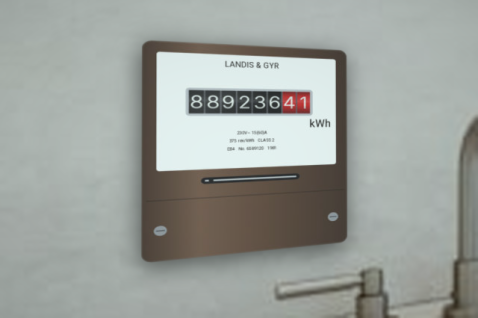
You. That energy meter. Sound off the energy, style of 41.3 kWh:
889236.41 kWh
